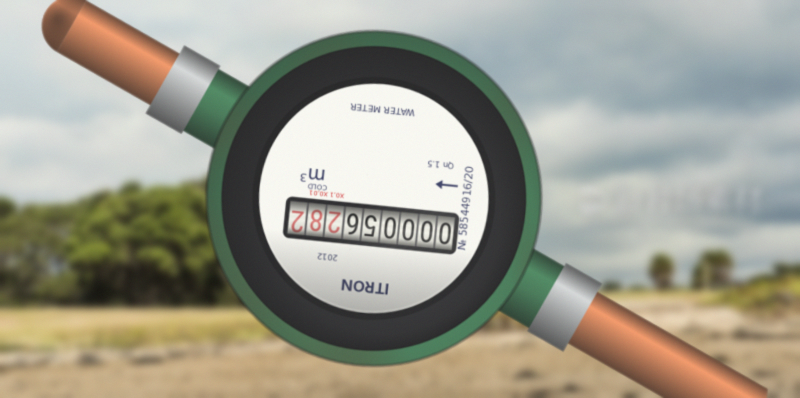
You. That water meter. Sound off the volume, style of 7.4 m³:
56.282 m³
